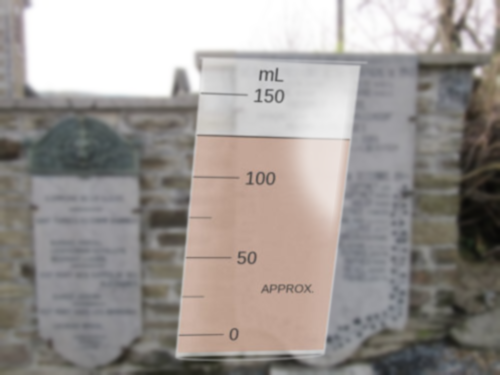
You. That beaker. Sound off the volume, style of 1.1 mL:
125 mL
